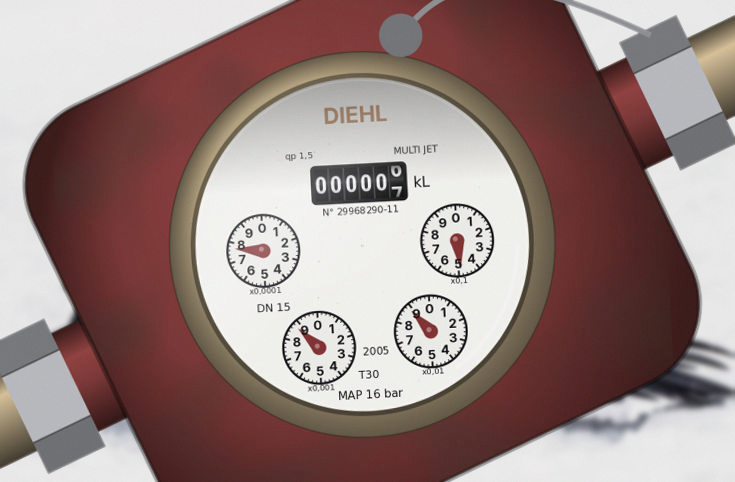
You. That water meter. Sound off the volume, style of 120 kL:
6.4887 kL
